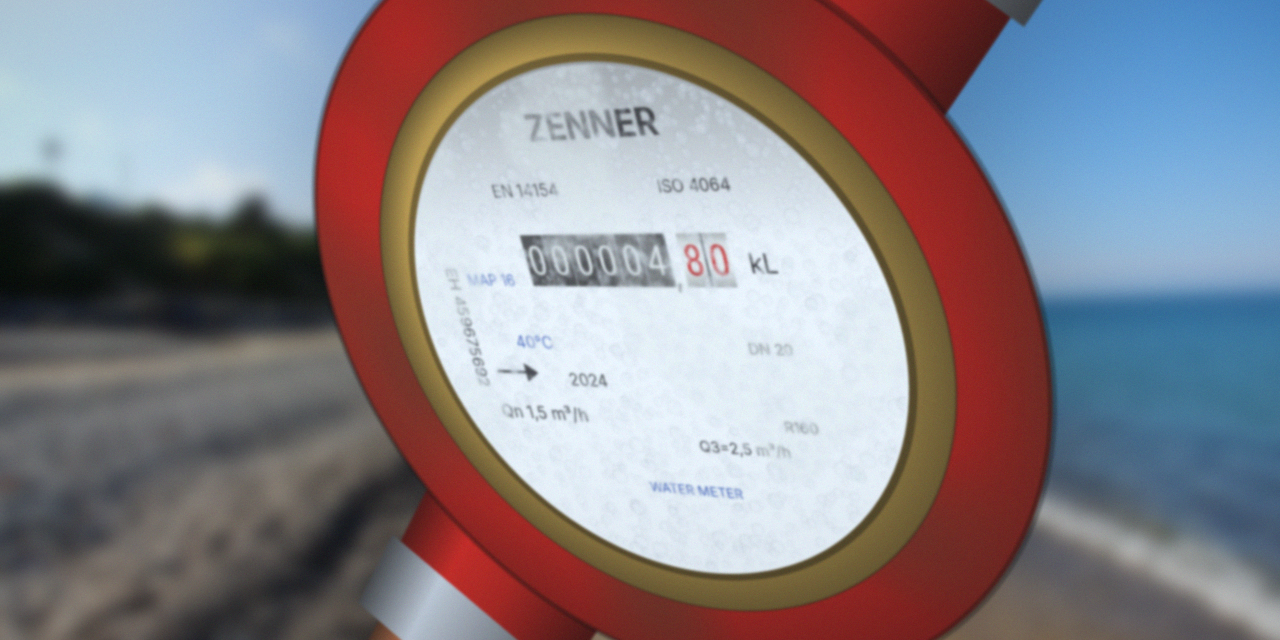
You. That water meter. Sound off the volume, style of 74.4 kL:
4.80 kL
